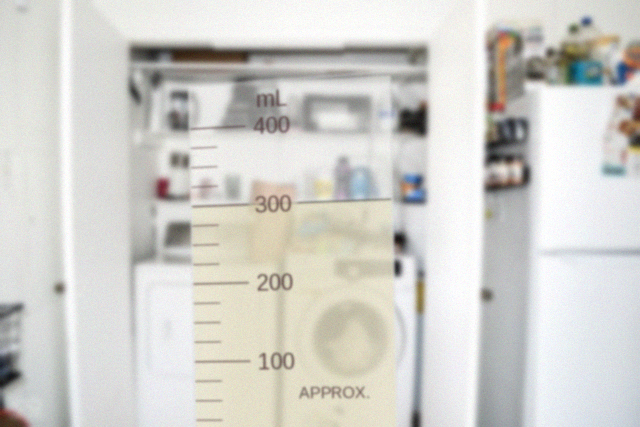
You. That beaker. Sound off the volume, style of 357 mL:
300 mL
